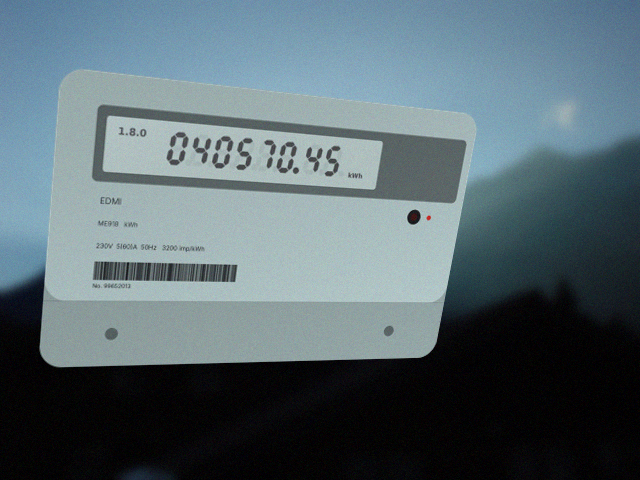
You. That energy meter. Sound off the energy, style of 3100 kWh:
40570.45 kWh
